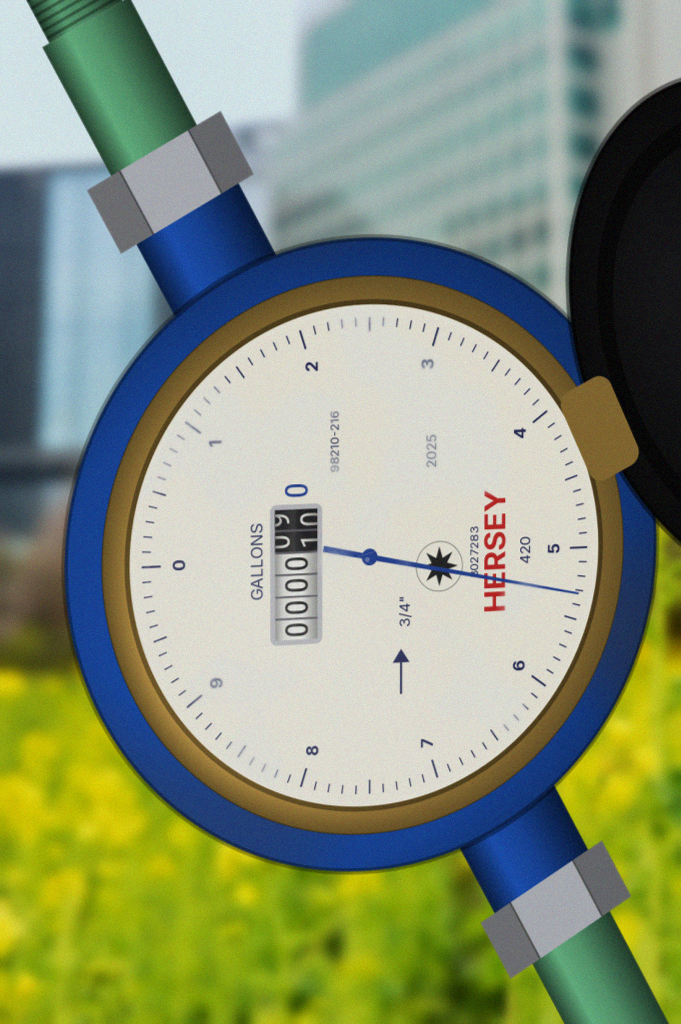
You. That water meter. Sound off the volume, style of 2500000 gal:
95.3 gal
